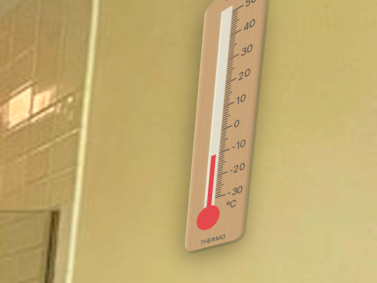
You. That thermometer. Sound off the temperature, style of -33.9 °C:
-10 °C
